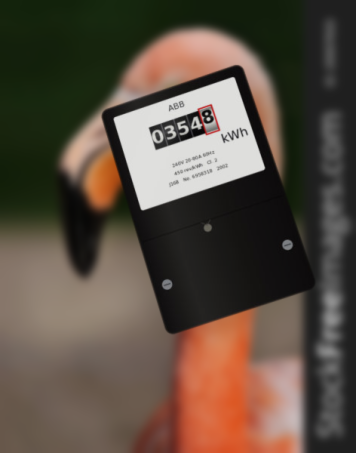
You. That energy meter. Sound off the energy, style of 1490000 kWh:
354.8 kWh
